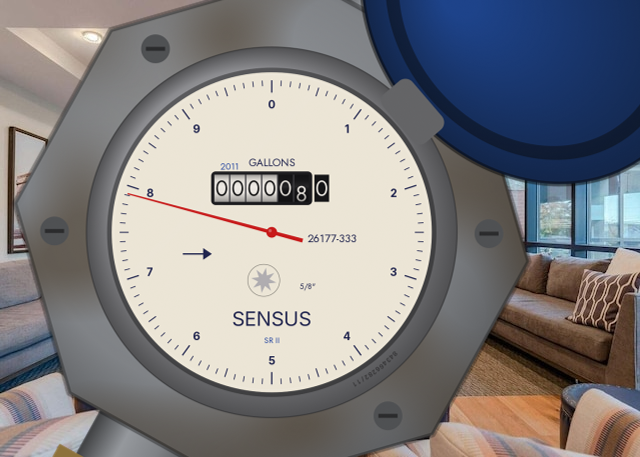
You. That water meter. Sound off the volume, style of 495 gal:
77.9 gal
